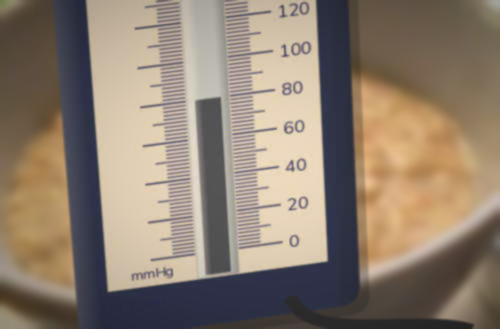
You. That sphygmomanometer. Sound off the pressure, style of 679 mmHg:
80 mmHg
